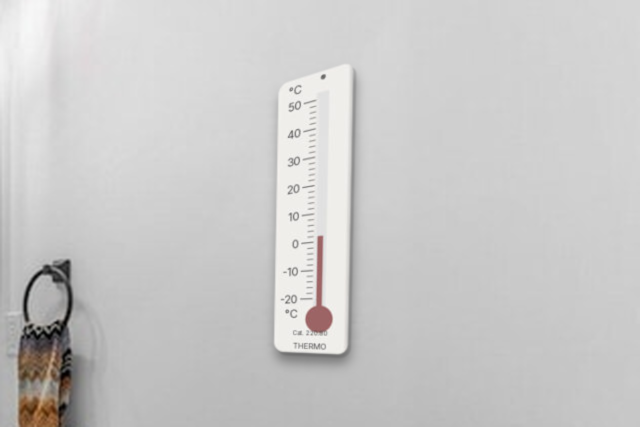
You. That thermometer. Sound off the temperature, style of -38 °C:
2 °C
